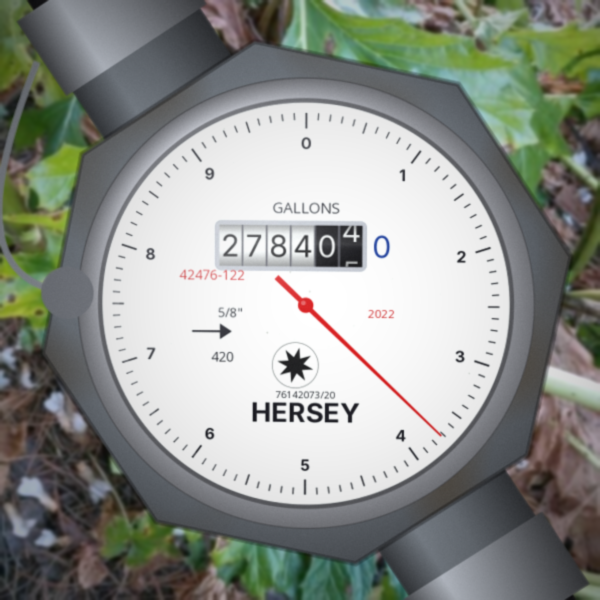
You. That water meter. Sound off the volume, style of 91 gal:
2784043.7 gal
